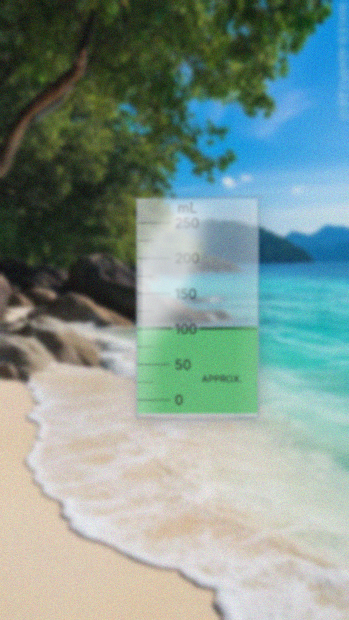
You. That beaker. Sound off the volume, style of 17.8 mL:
100 mL
